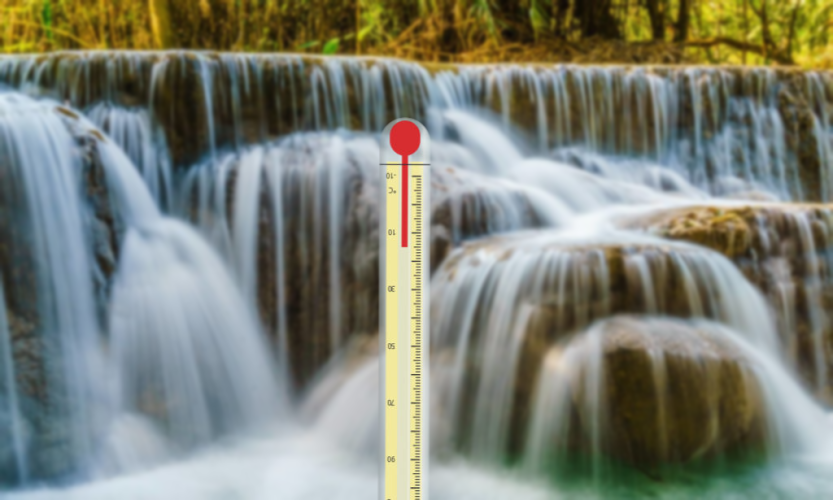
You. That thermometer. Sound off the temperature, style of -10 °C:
15 °C
